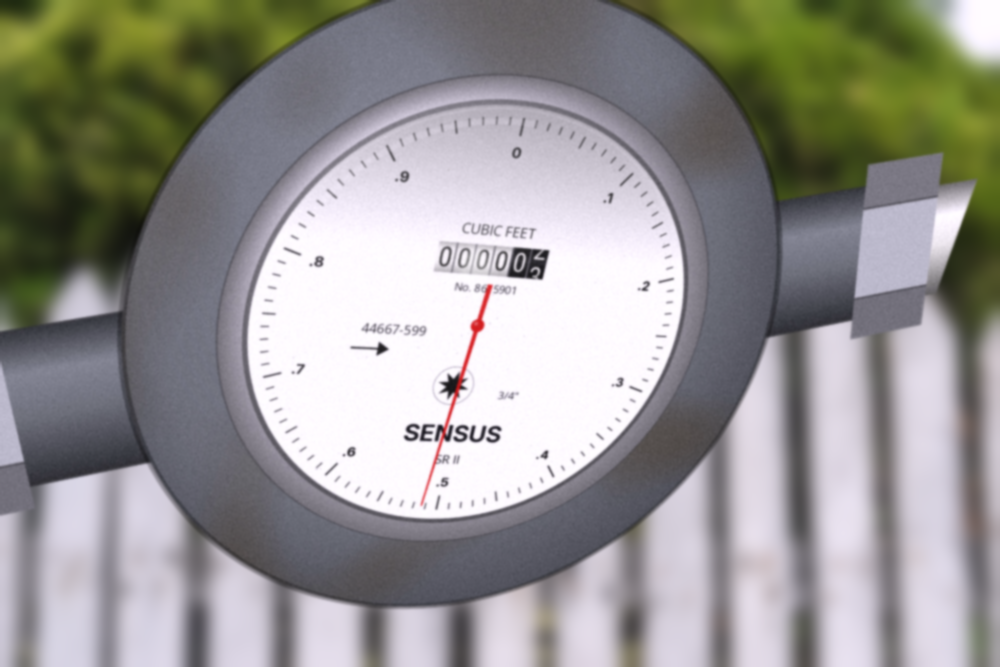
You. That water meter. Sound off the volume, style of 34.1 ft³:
2.51 ft³
